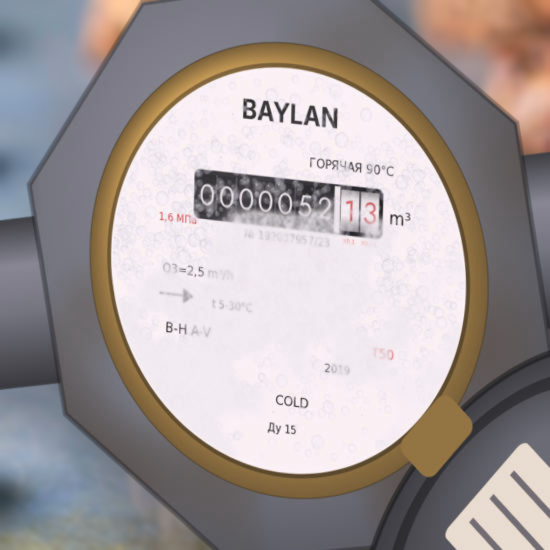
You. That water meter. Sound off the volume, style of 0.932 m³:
52.13 m³
